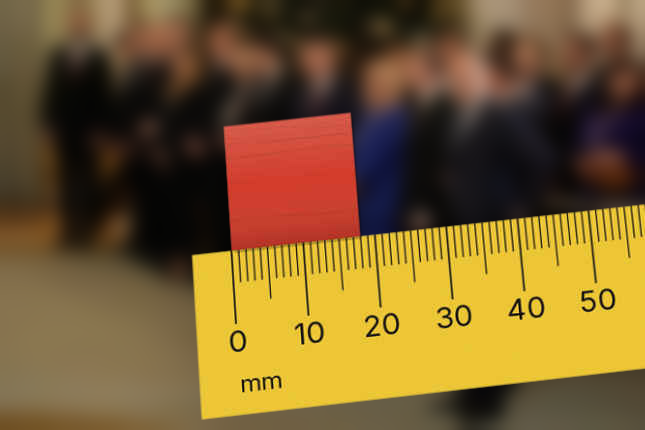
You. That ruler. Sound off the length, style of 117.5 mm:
18 mm
